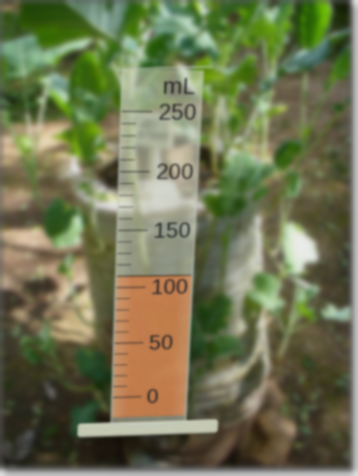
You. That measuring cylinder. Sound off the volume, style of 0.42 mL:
110 mL
